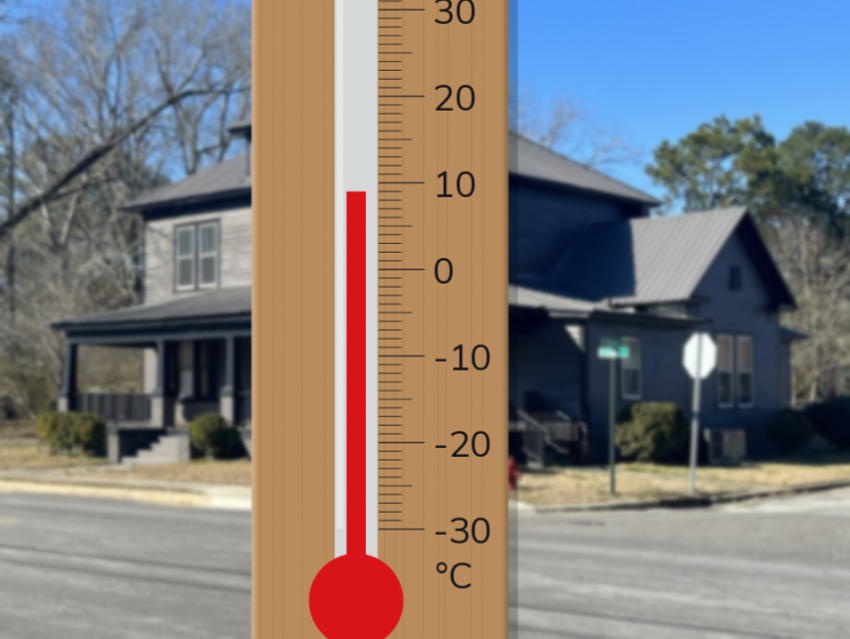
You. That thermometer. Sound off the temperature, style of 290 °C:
9 °C
